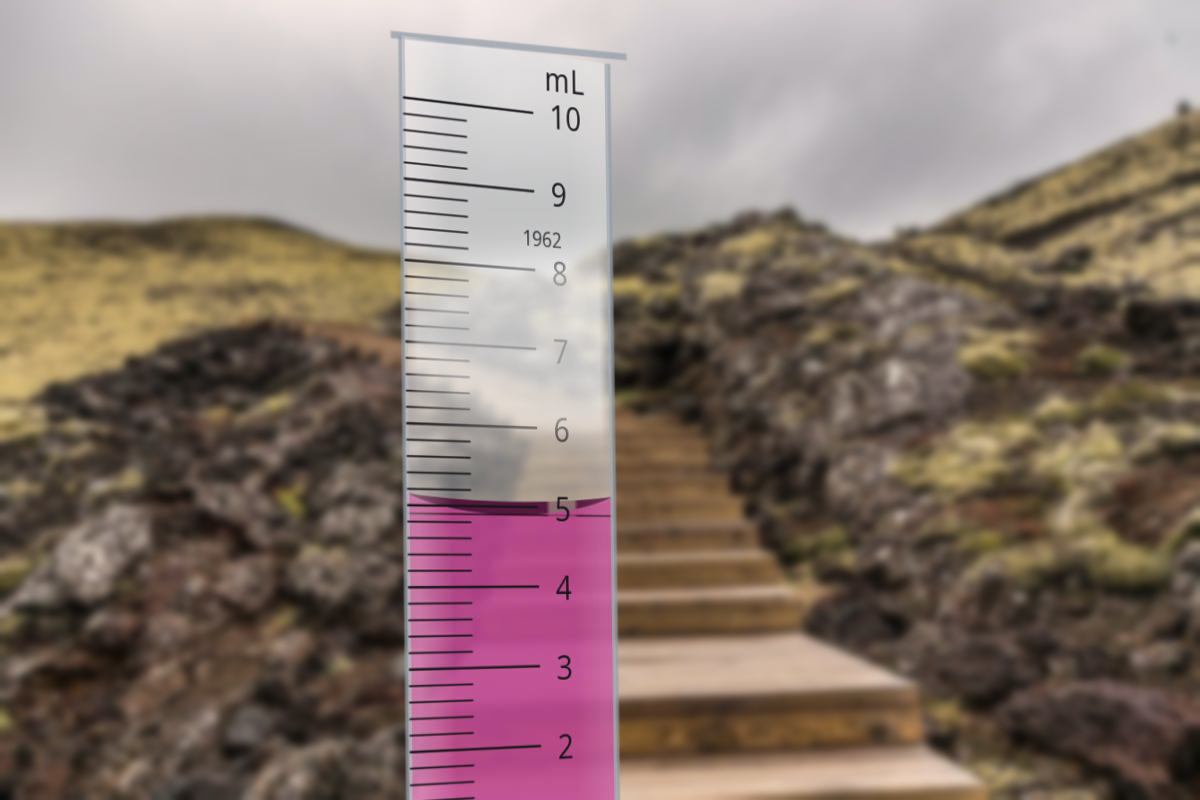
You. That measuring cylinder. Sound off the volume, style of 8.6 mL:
4.9 mL
